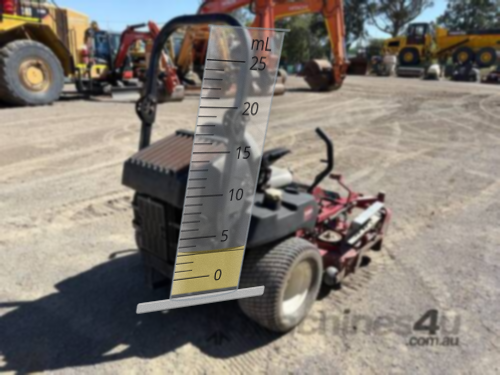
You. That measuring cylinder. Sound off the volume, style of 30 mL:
3 mL
